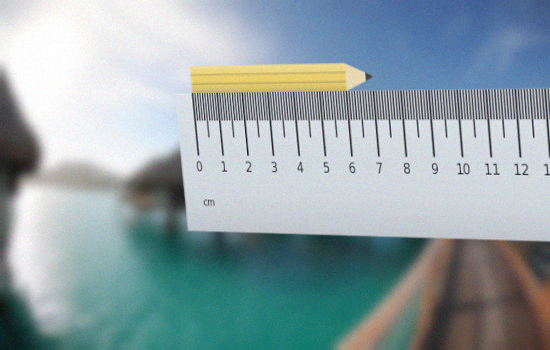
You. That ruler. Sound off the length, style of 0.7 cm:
7 cm
